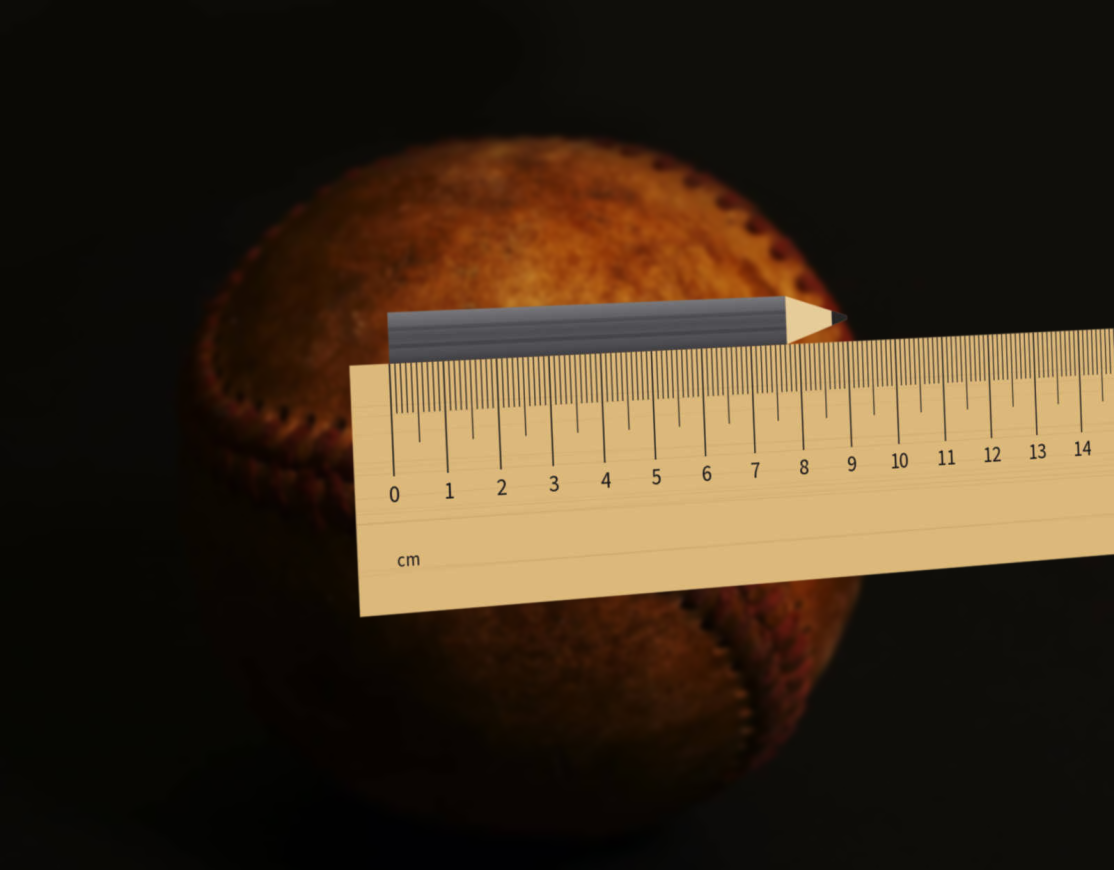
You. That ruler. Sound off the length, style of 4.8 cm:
9 cm
